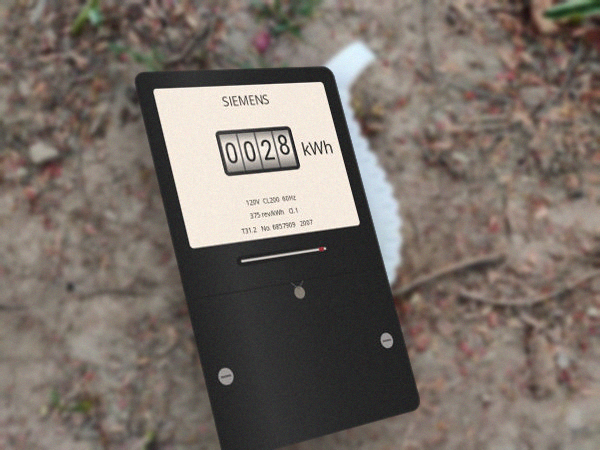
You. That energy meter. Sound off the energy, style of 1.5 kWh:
28 kWh
